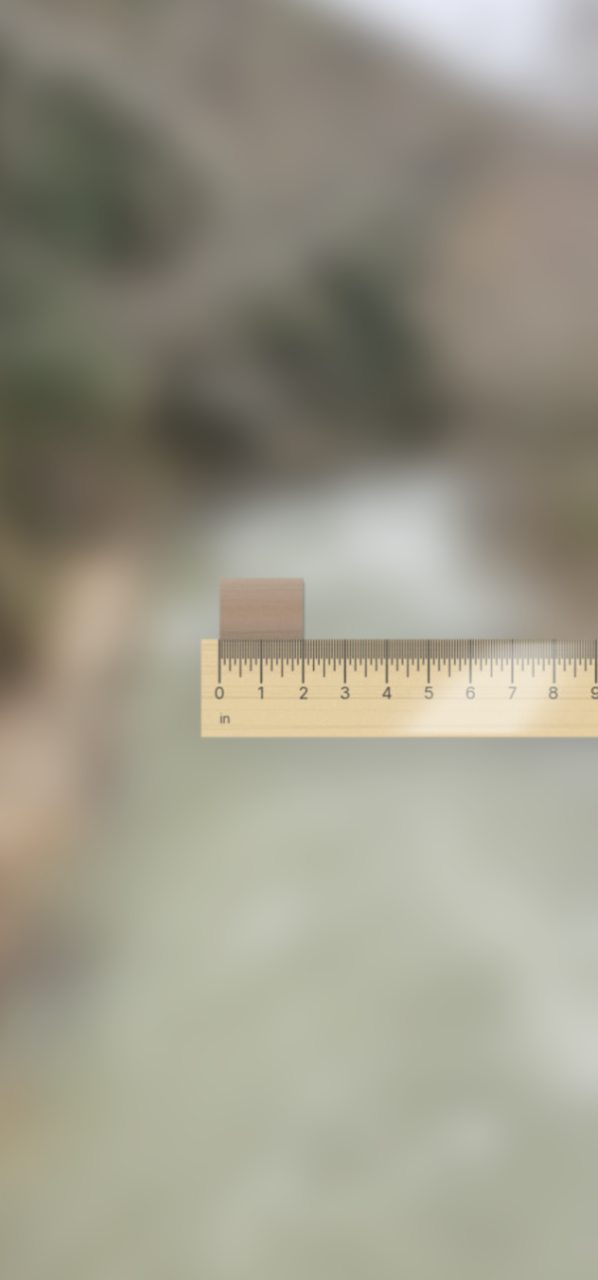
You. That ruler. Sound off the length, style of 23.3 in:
2 in
